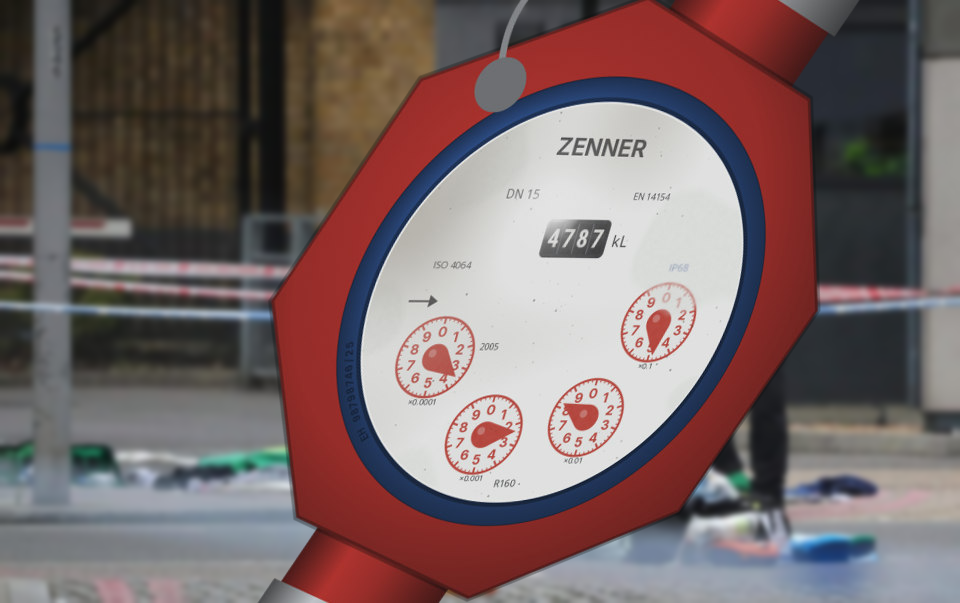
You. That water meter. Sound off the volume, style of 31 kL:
4787.4823 kL
